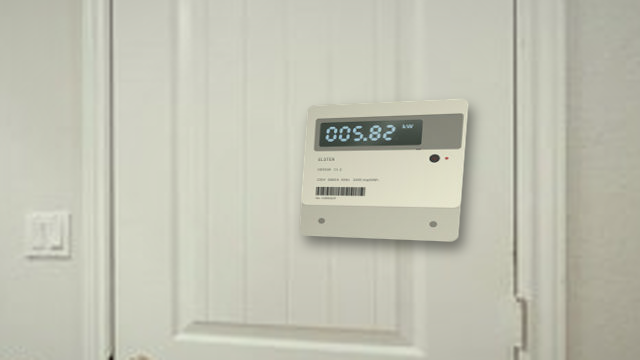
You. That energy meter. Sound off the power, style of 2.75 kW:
5.82 kW
